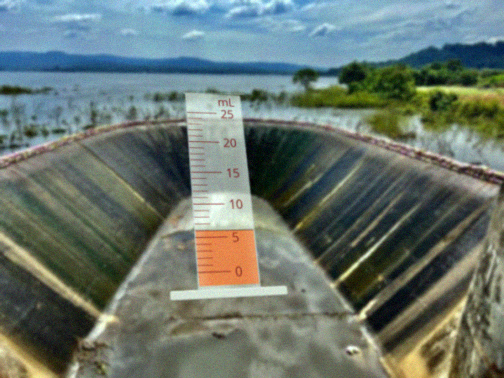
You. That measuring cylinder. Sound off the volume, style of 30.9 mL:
6 mL
